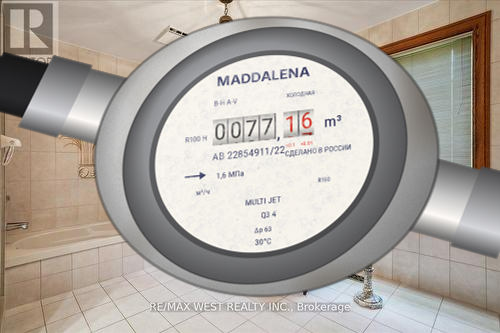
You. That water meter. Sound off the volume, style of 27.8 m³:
77.16 m³
